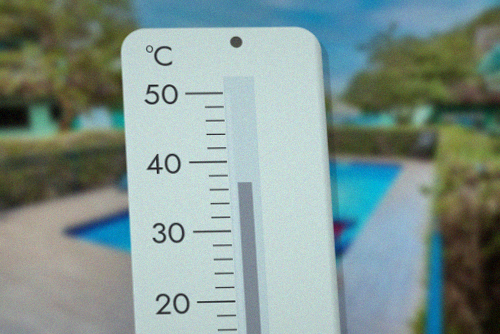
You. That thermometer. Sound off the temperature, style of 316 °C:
37 °C
